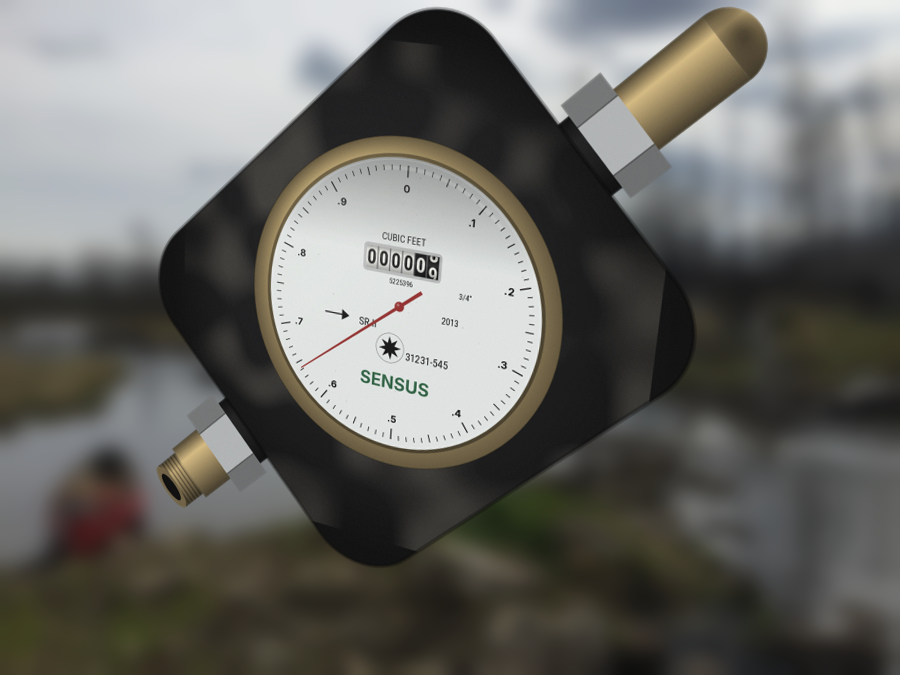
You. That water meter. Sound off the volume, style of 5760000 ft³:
8.64 ft³
